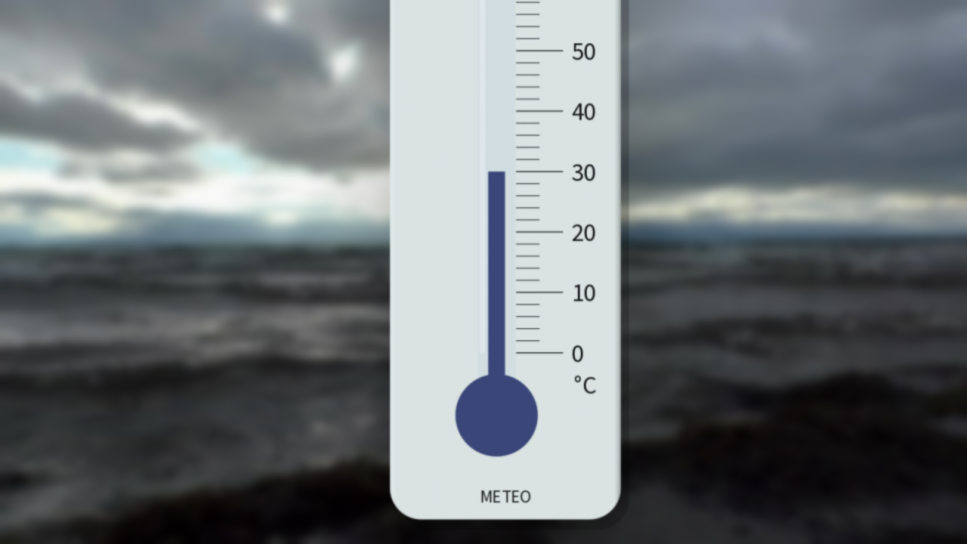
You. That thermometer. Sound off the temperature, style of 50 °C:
30 °C
